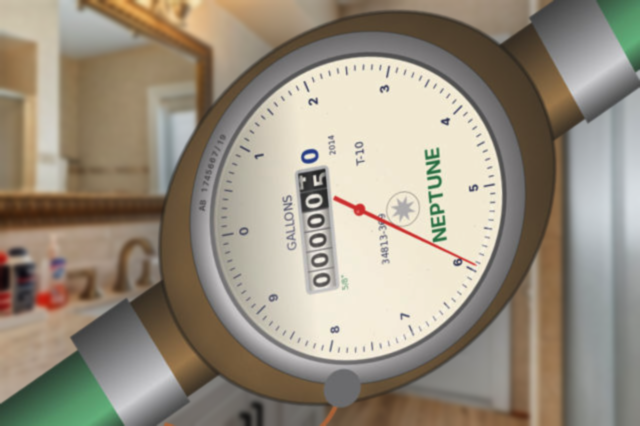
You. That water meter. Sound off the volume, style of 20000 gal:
45.9 gal
